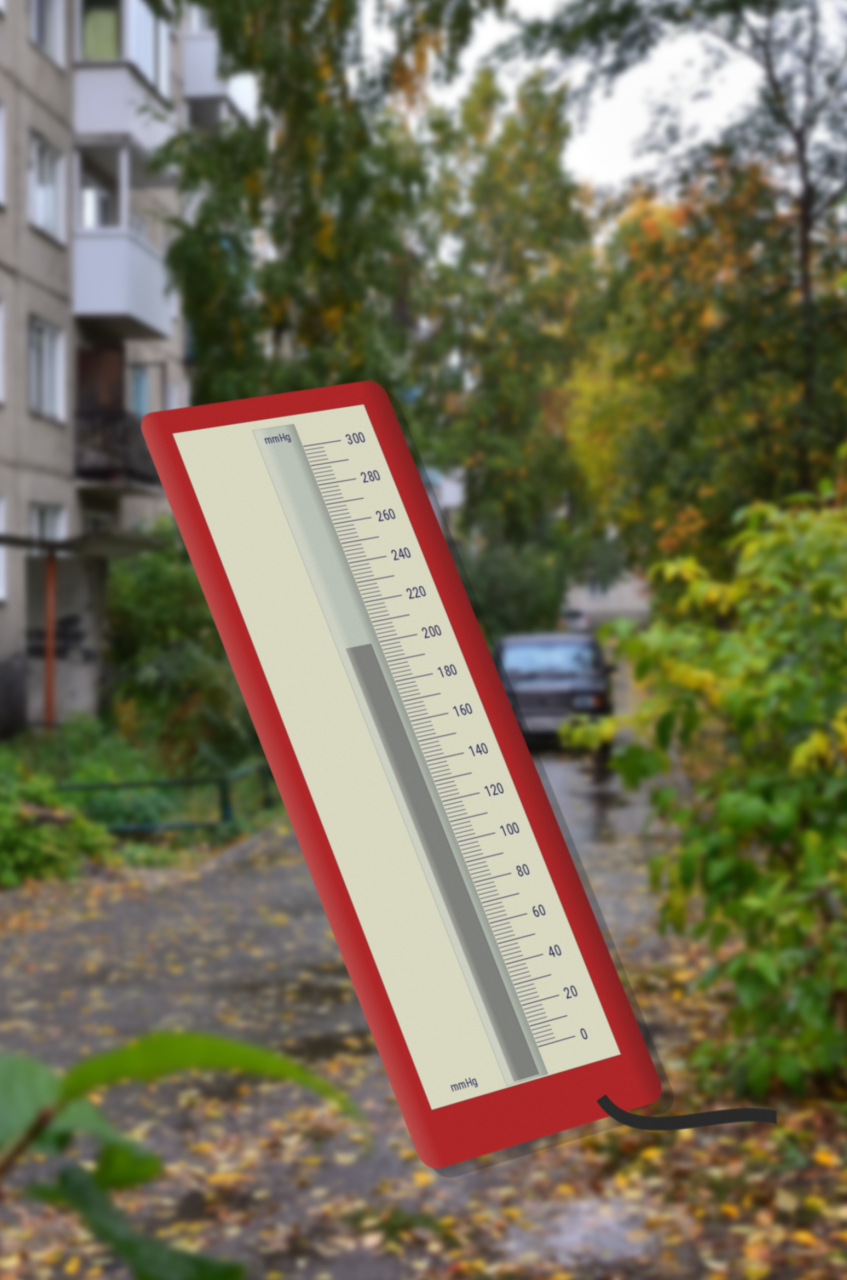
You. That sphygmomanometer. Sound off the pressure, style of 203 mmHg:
200 mmHg
